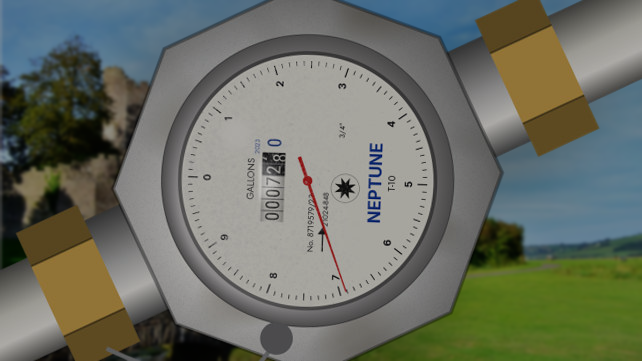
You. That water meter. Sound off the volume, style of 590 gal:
7276.9 gal
